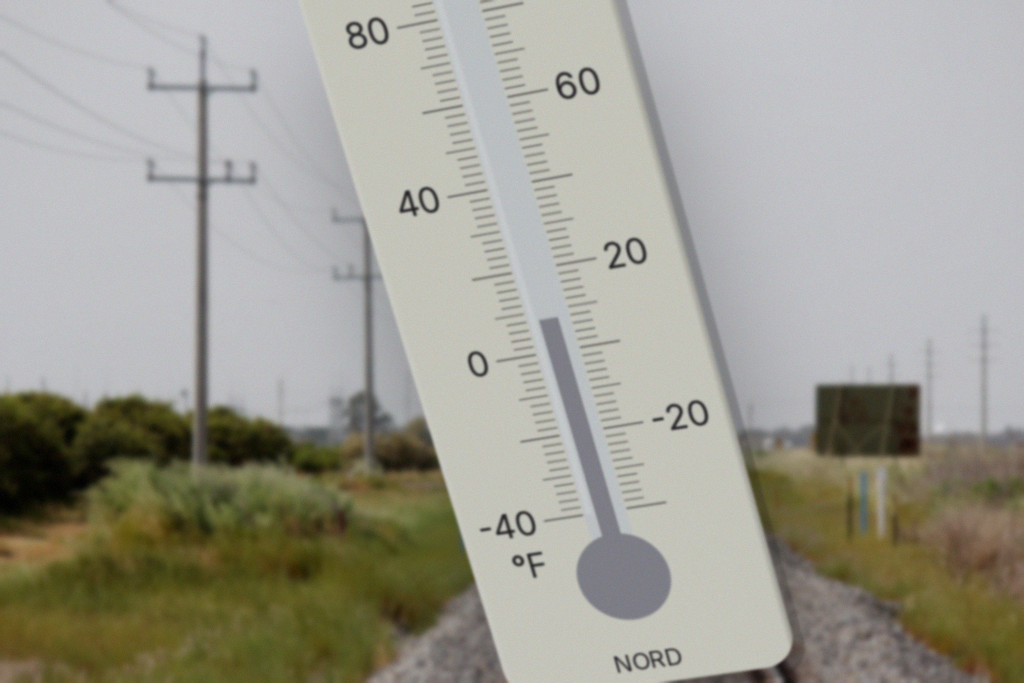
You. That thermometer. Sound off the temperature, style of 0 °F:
8 °F
